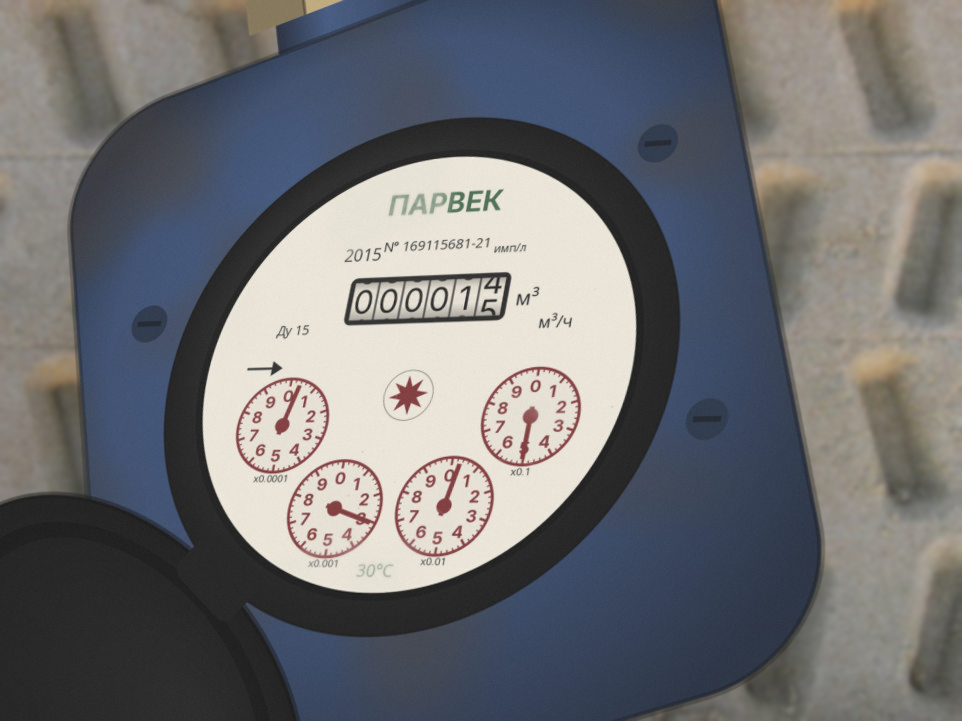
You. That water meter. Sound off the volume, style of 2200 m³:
14.5030 m³
